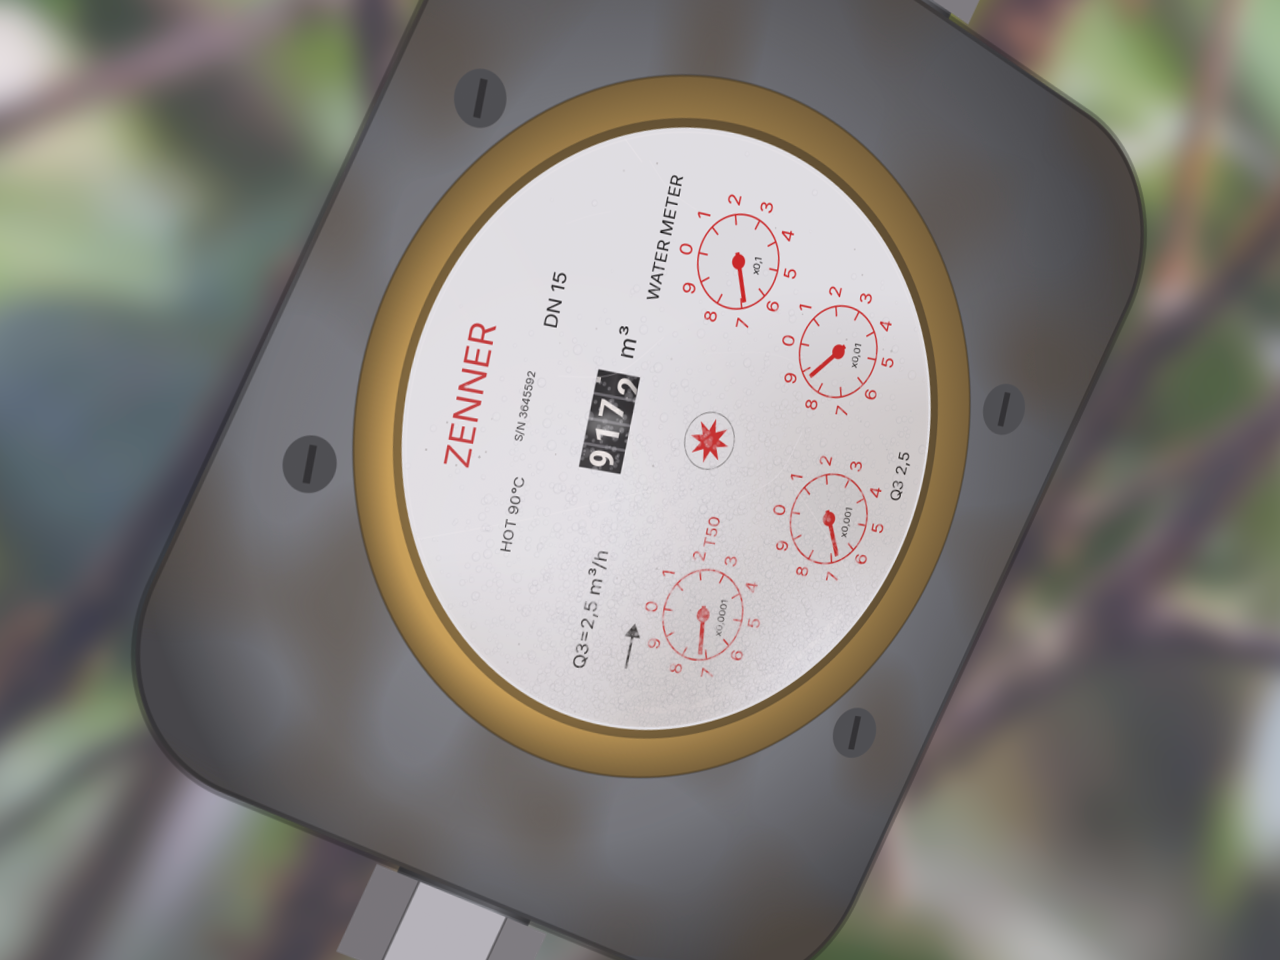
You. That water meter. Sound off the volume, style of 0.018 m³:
9171.6867 m³
